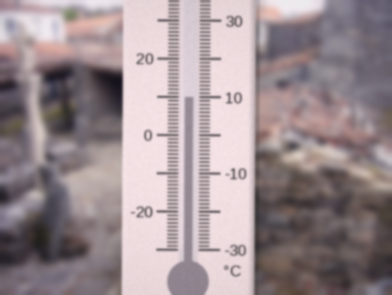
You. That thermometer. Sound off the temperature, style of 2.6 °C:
10 °C
